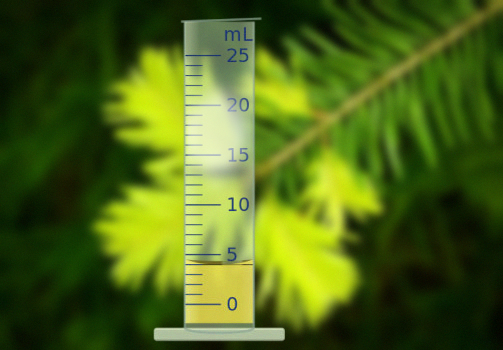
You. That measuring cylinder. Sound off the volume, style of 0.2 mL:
4 mL
